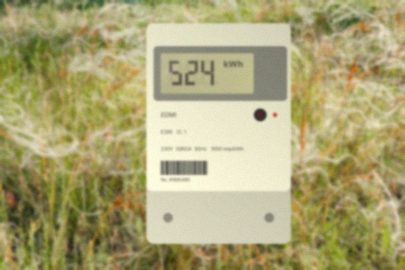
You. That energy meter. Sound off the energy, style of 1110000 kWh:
524 kWh
